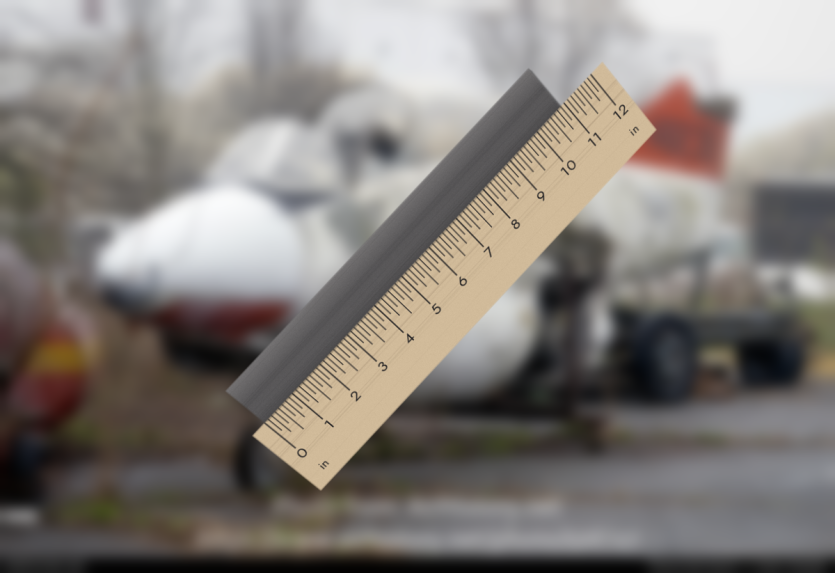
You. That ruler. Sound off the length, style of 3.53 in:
10.875 in
